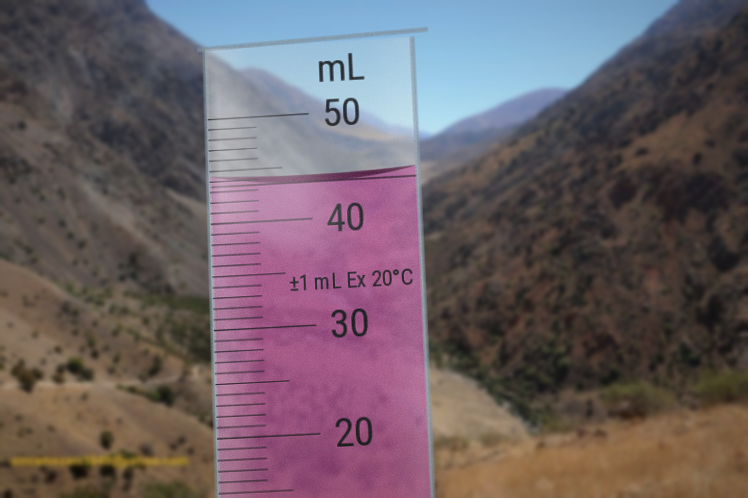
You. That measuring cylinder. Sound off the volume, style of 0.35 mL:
43.5 mL
